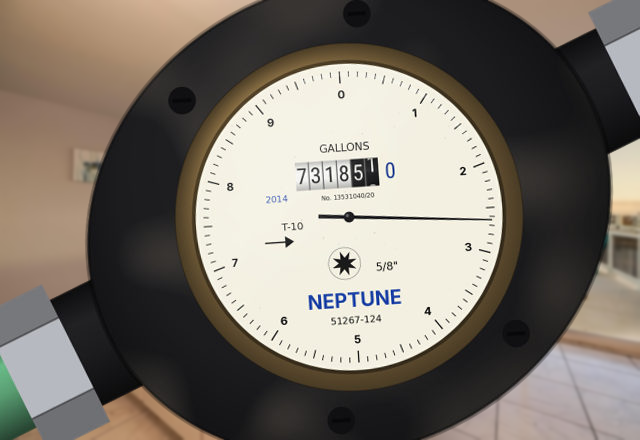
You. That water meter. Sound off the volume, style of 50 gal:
7318512.6 gal
